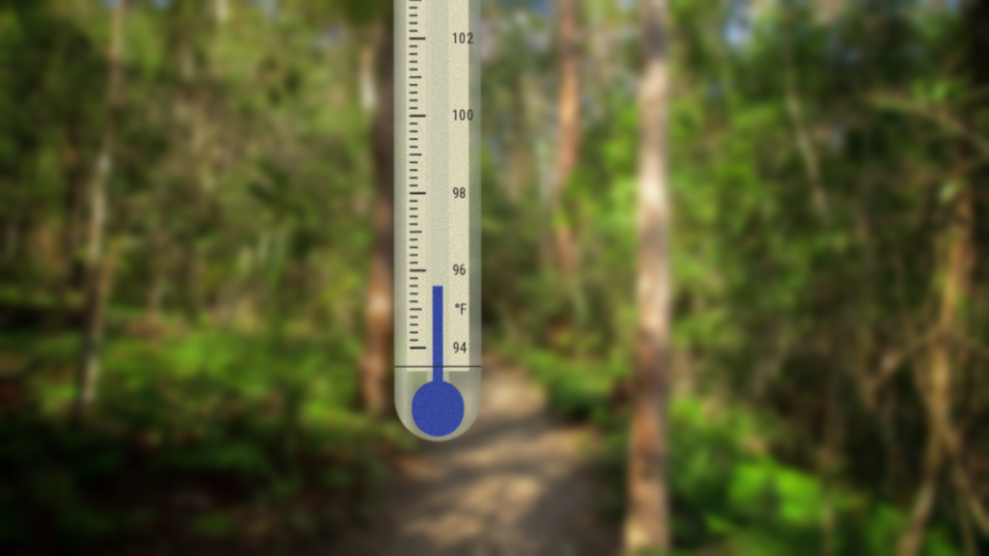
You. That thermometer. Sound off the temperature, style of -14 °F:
95.6 °F
